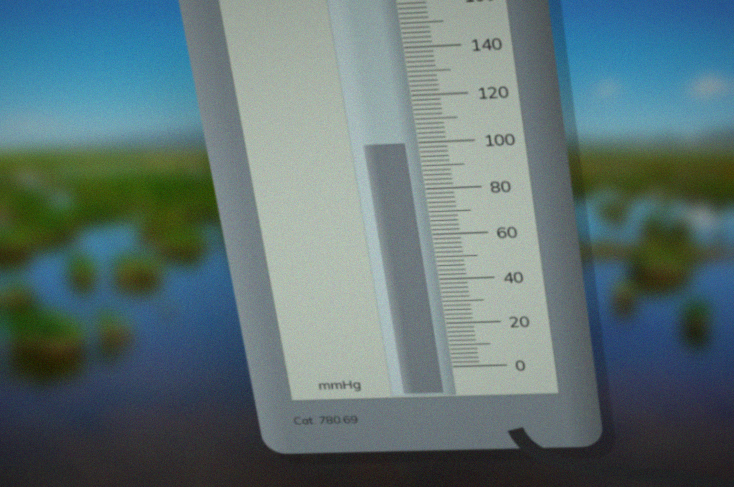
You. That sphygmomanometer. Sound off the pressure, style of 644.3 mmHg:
100 mmHg
